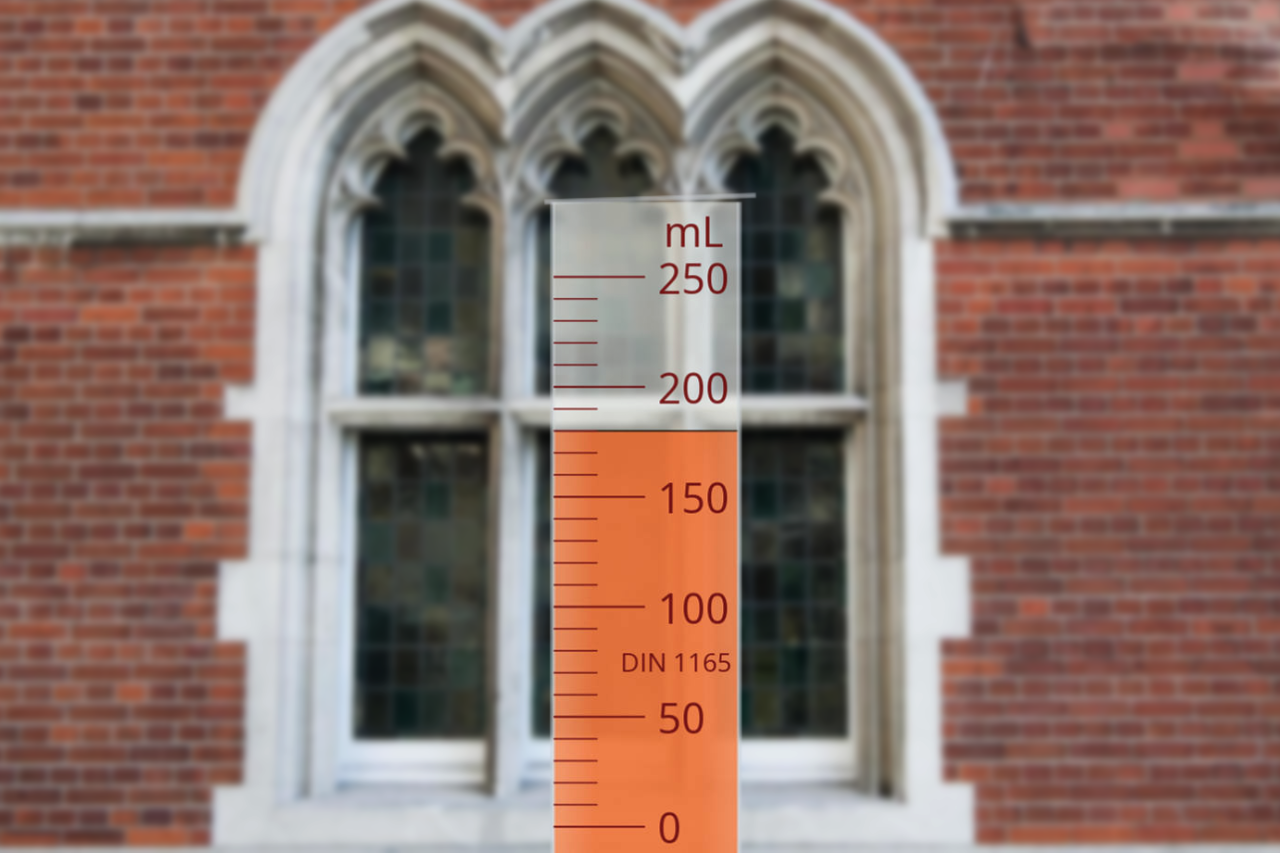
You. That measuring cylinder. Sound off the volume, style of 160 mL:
180 mL
